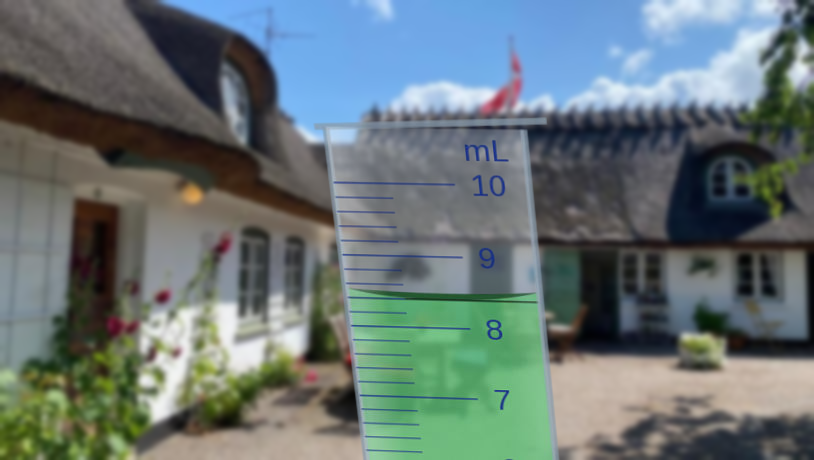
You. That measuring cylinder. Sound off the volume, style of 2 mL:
8.4 mL
